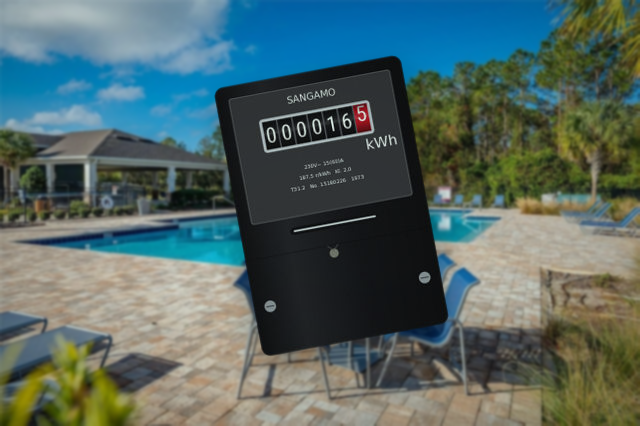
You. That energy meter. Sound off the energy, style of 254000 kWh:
16.5 kWh
